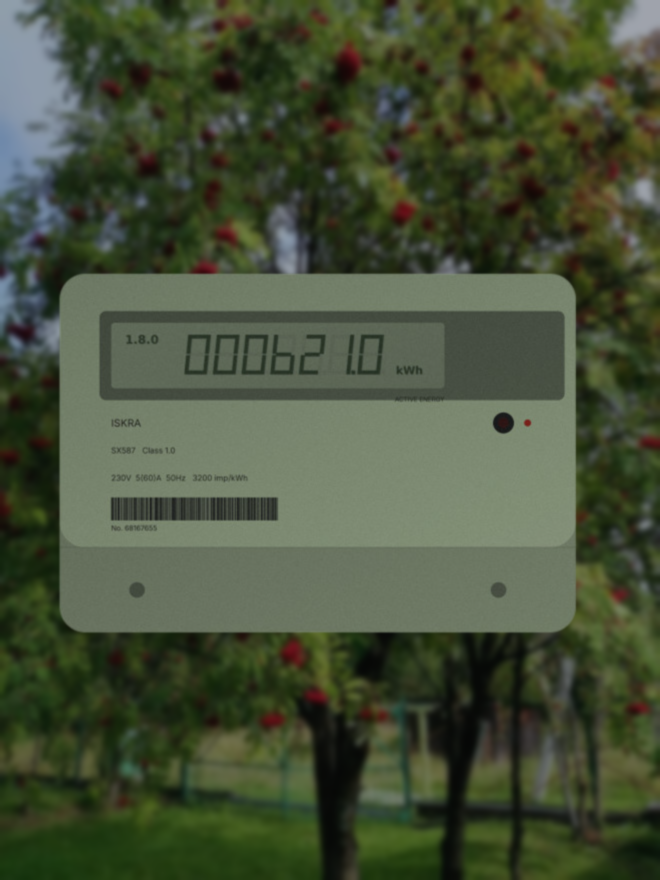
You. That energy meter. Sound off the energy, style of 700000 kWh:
621.0 kWh
